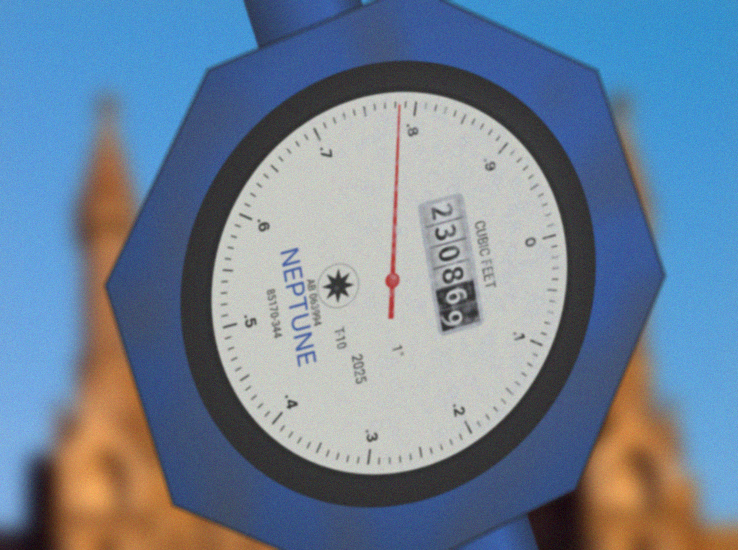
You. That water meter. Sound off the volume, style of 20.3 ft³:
230868.78 ft³
